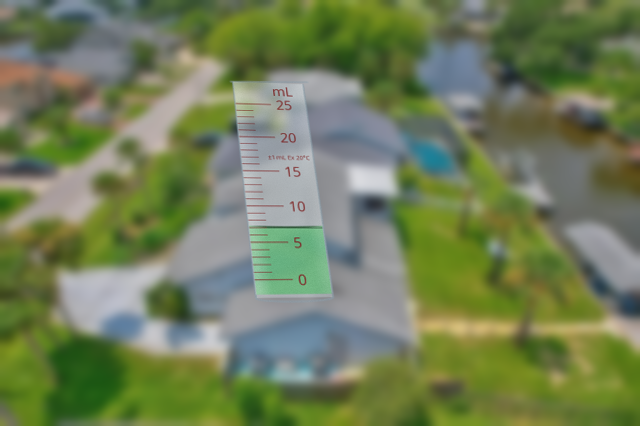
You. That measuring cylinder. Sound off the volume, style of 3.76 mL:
7 mL
